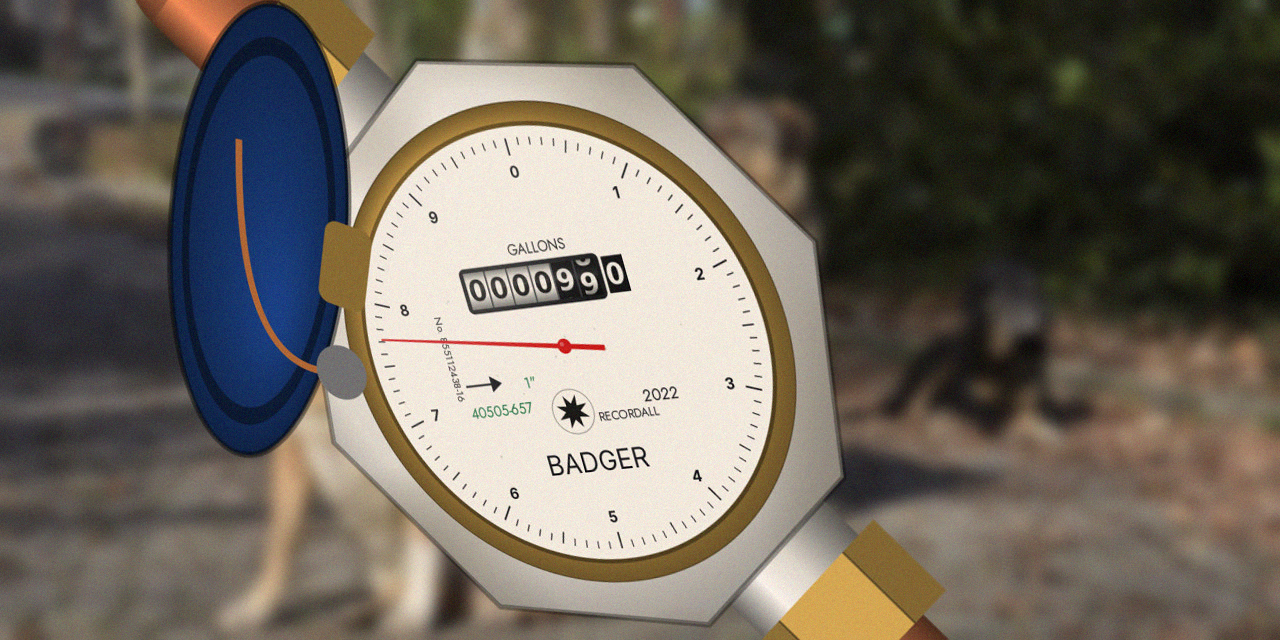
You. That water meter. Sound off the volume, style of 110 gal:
987.7 gal
